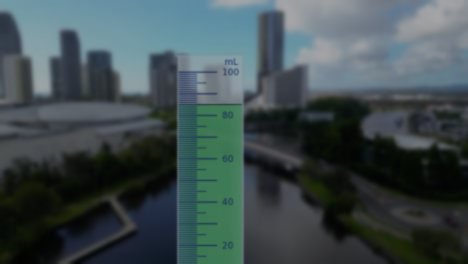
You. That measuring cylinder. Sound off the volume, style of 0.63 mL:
85 mL
